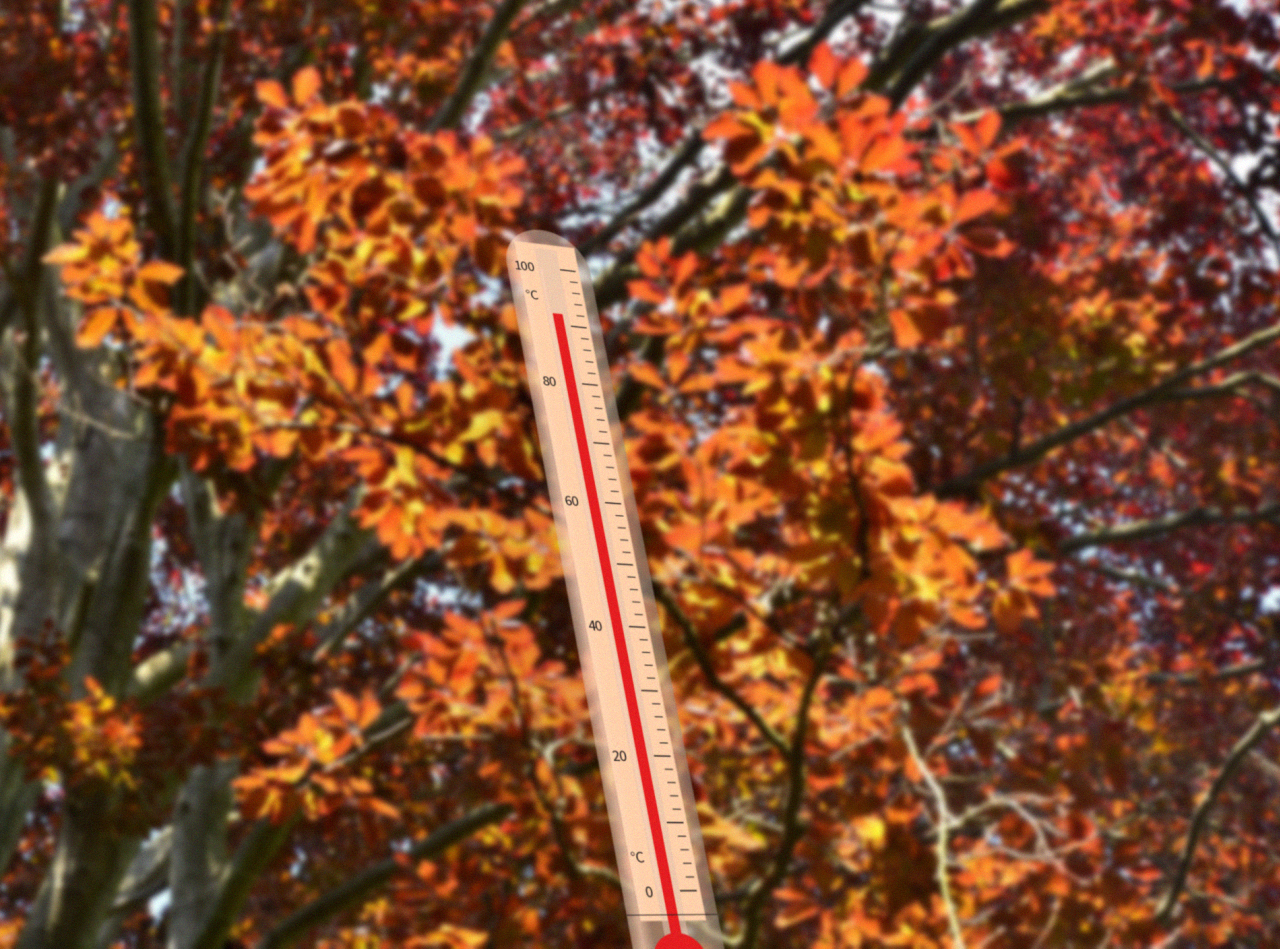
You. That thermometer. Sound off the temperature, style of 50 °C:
92 °C
